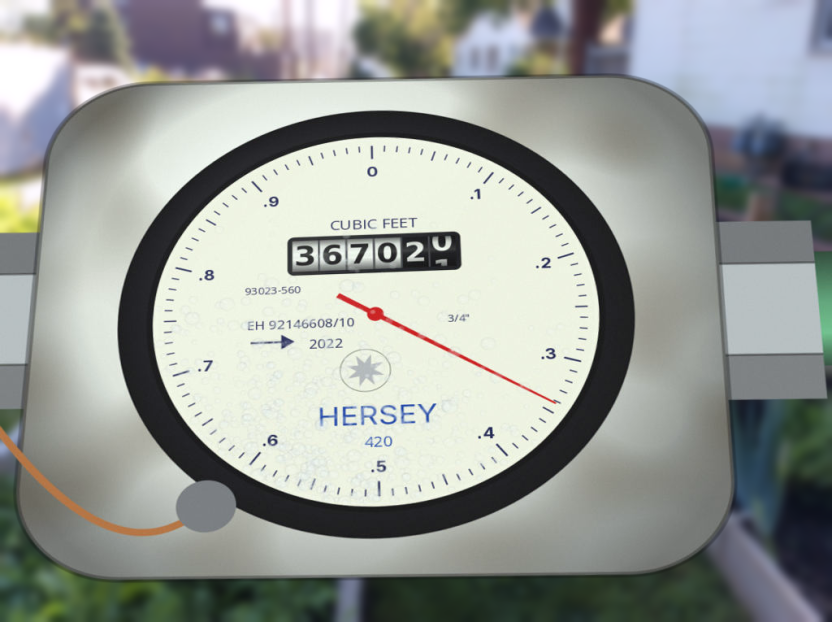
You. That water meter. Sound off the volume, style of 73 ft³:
367020.34 ft³
